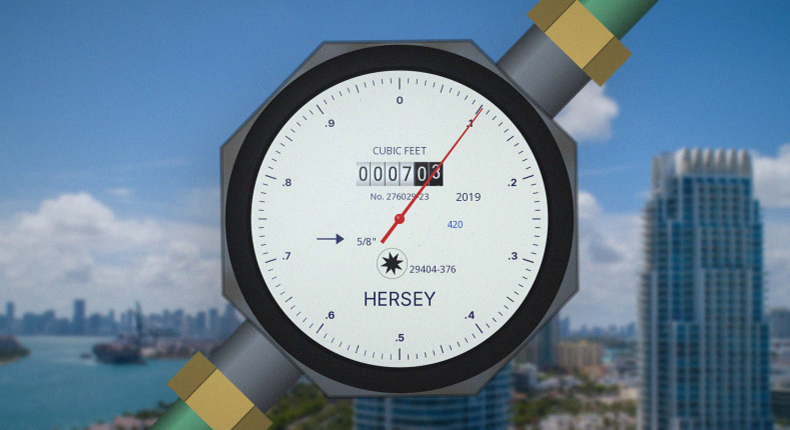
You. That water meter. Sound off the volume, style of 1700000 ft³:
703.10 ft³
